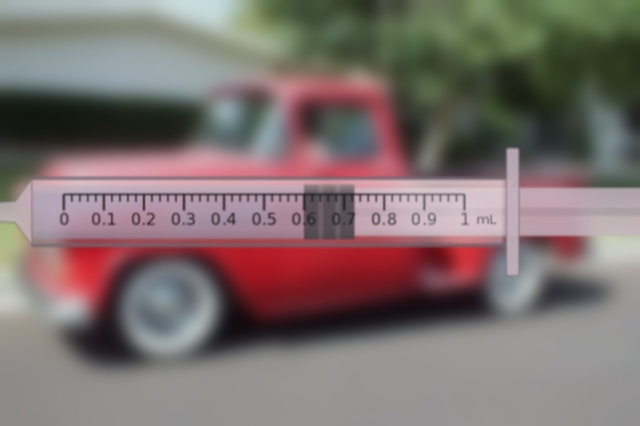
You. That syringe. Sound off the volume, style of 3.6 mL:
0.6 mL
